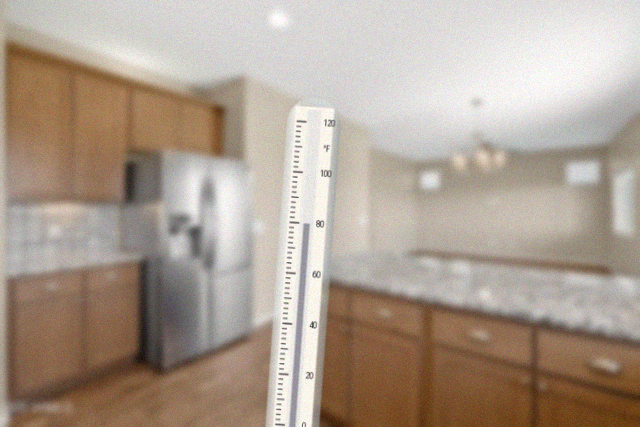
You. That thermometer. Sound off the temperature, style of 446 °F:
80 °F
